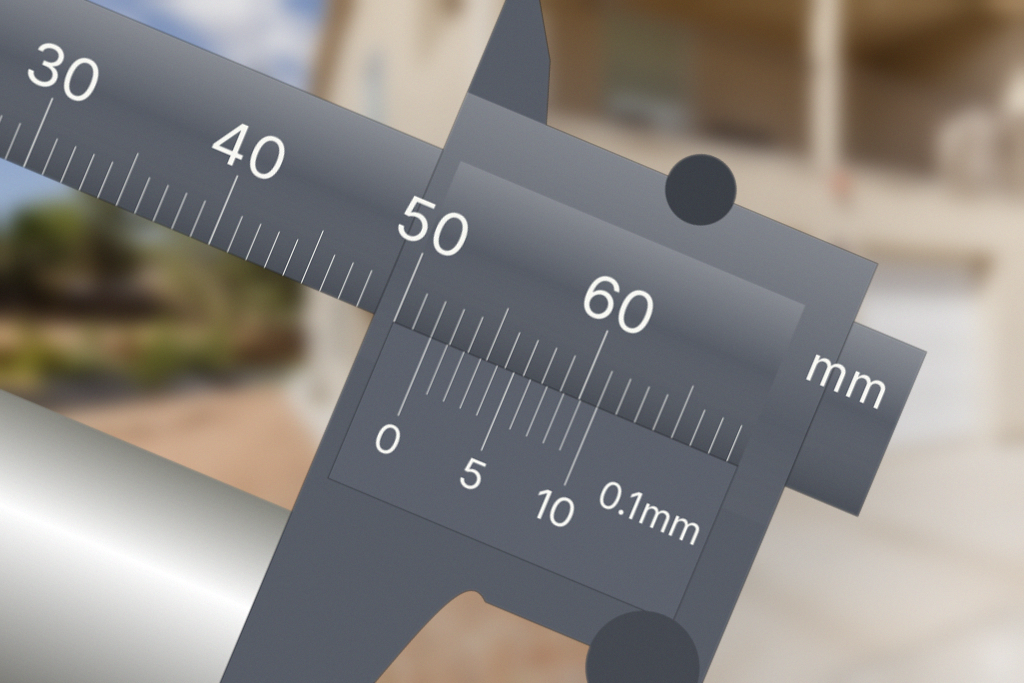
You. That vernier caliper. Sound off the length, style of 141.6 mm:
52.0 mm
